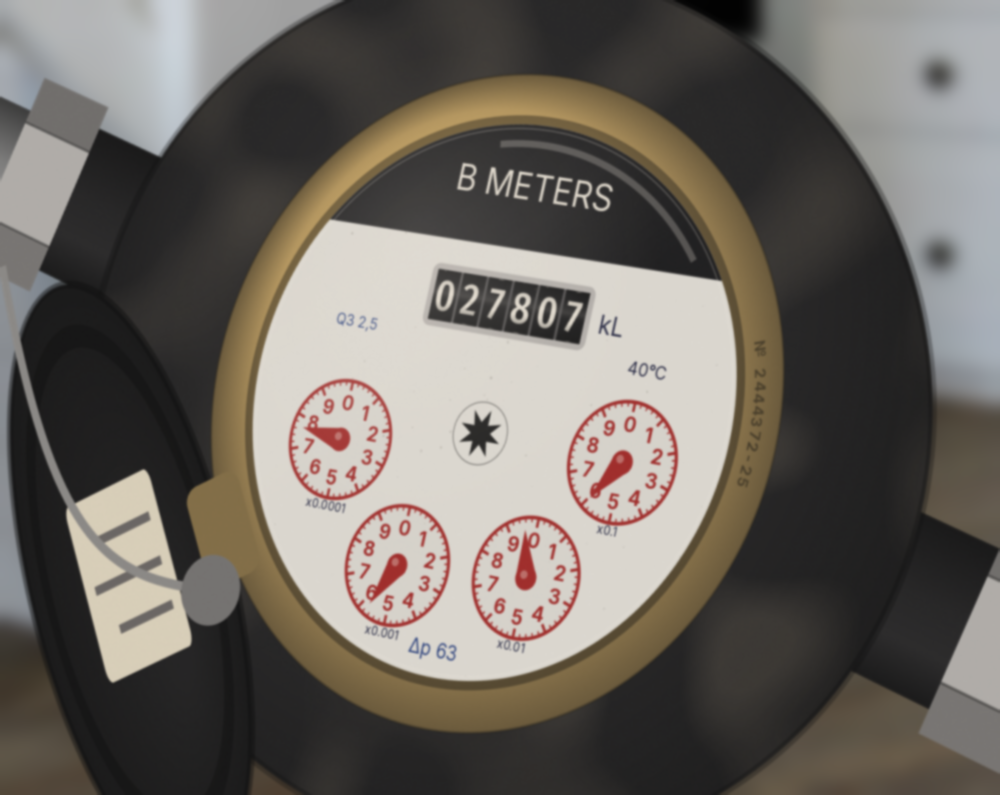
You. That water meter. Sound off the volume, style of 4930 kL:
27807.5957 kL
